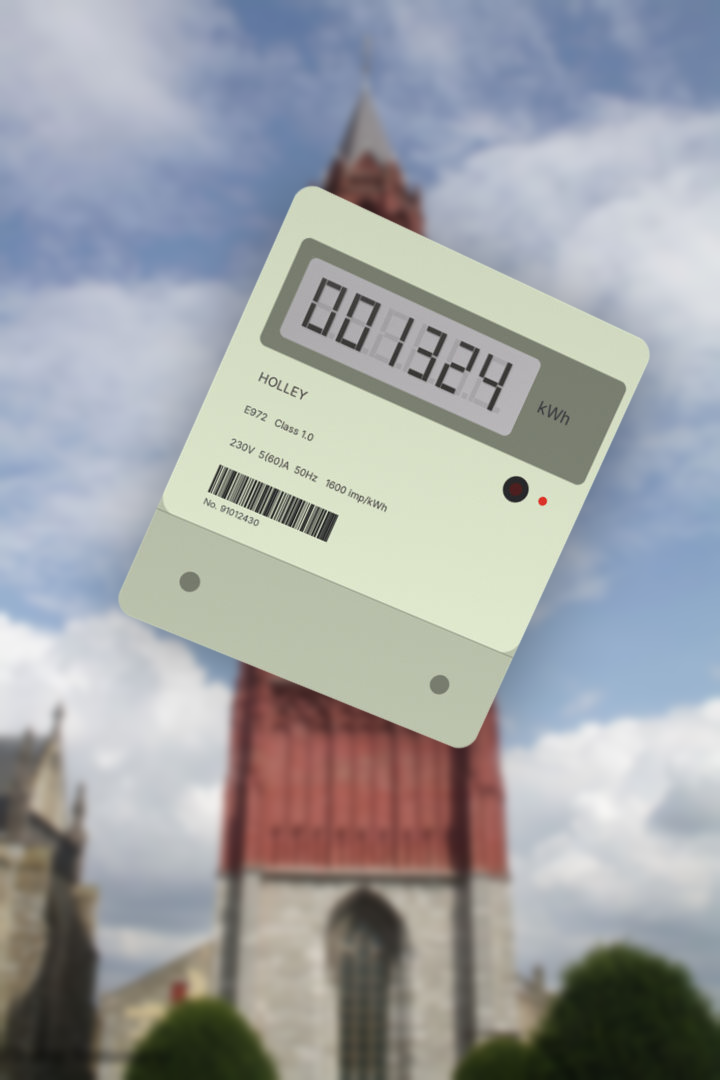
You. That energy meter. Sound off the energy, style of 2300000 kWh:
1324 kWh
